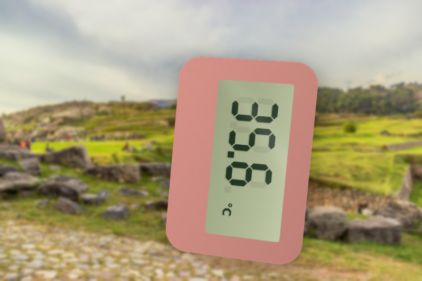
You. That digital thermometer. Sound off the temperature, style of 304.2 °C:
35.6 °C
